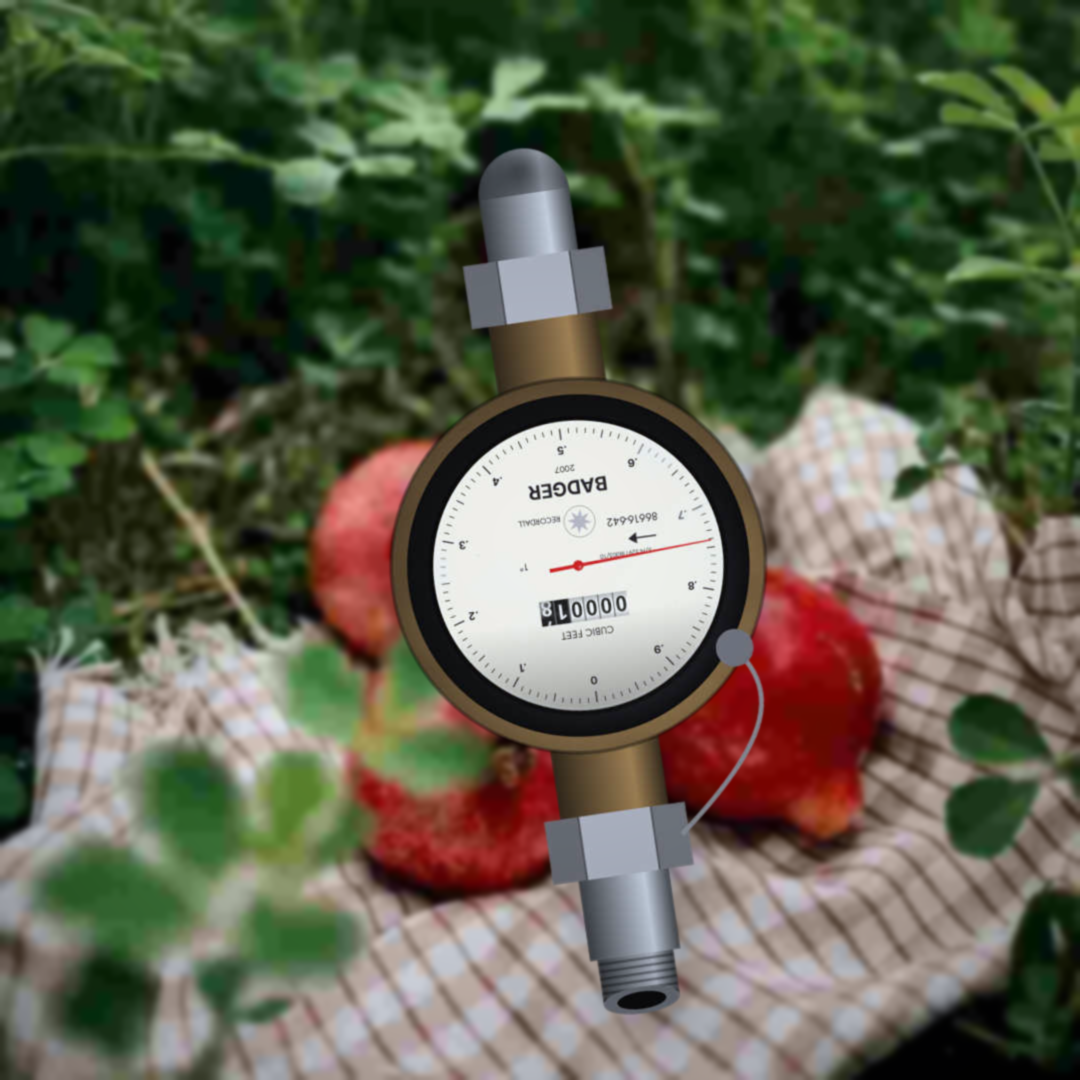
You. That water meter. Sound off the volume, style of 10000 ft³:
17.74 ft³
